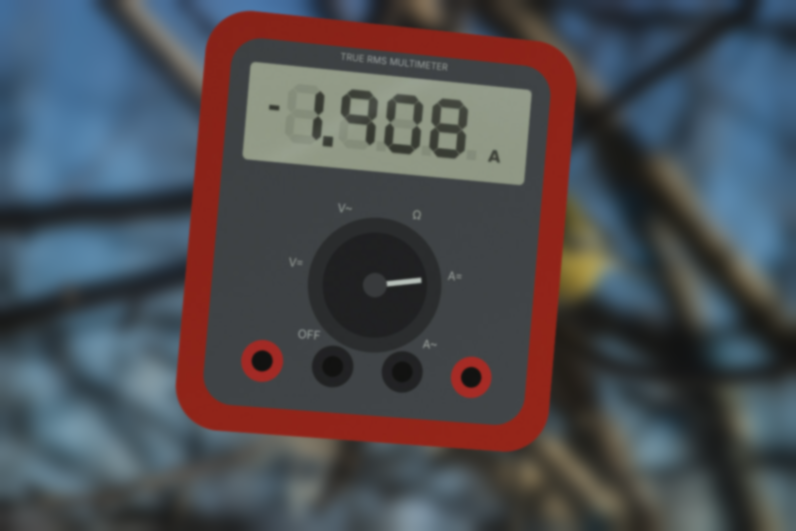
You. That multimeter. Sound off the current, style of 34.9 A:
-1.908 A
